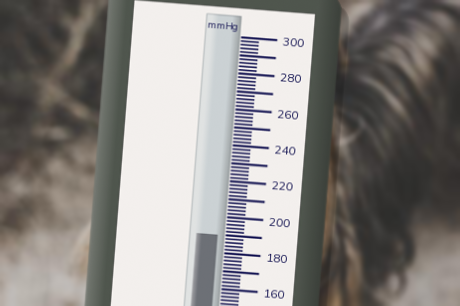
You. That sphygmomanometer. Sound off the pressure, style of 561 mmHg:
190 mmHg
